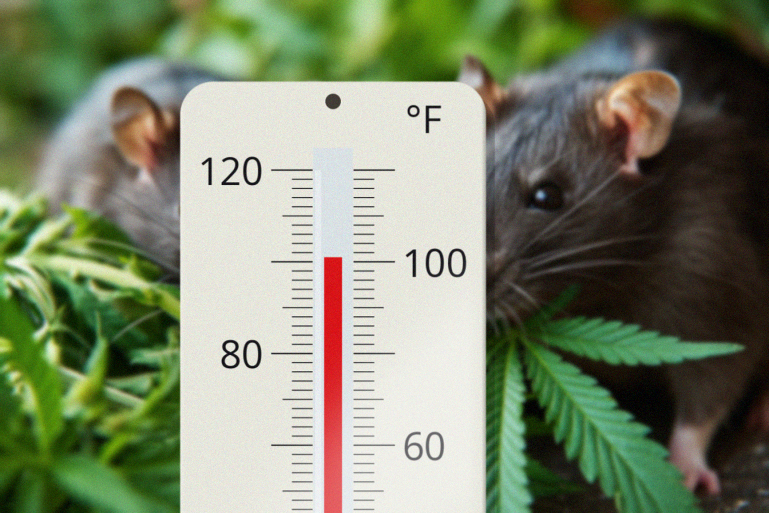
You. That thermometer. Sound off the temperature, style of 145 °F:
101 °F
